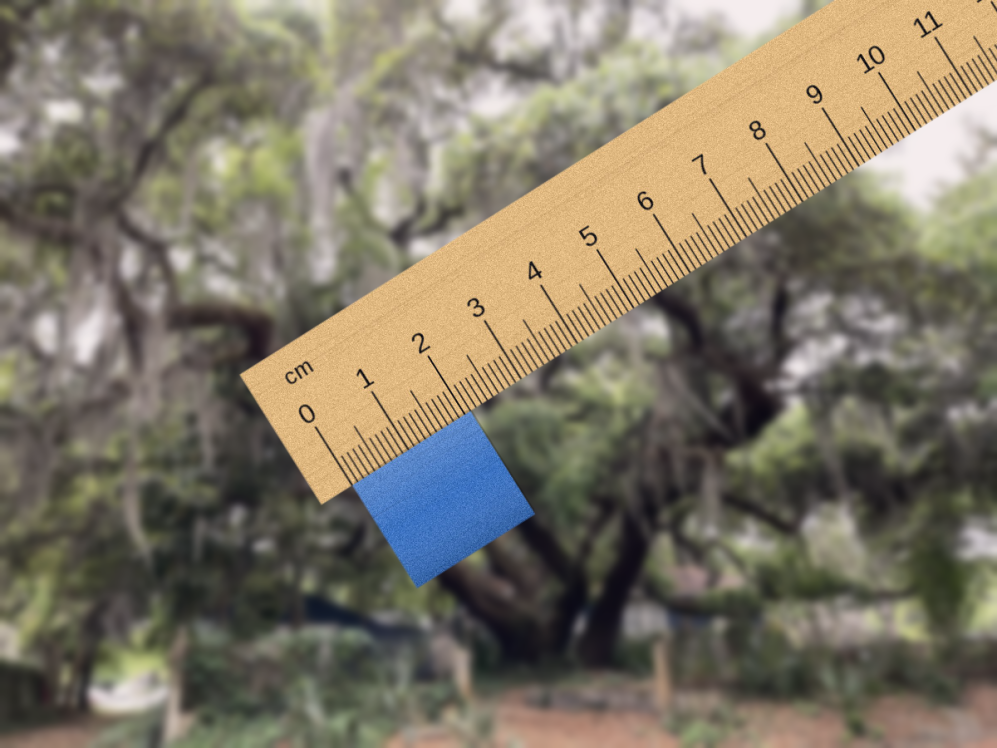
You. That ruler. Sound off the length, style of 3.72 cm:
2.1 cm
